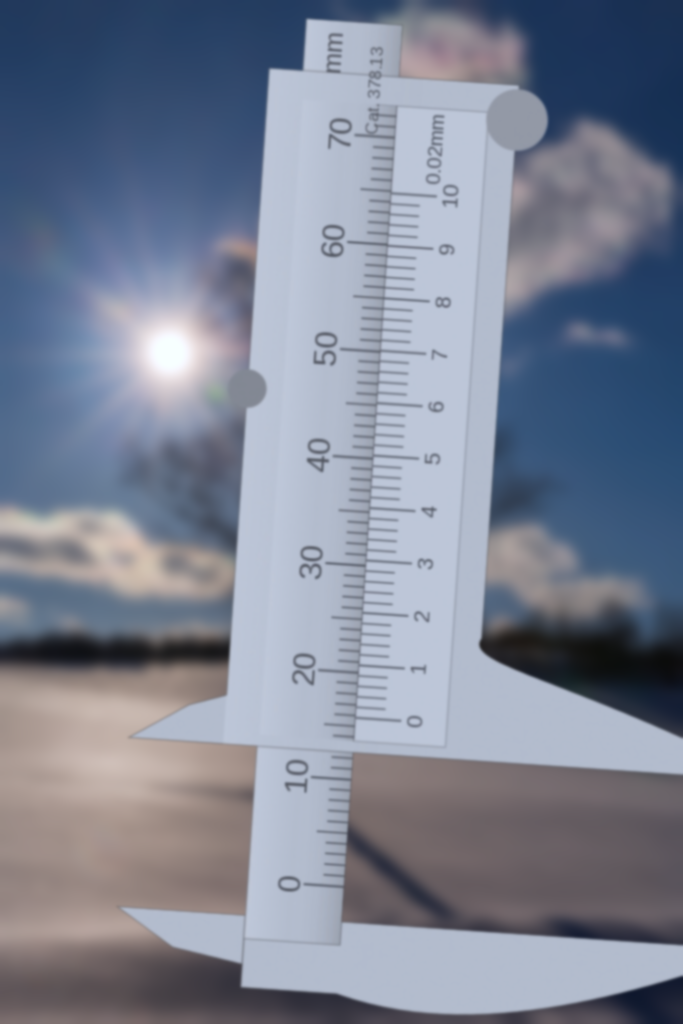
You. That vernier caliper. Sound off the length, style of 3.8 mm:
15.8 mm
